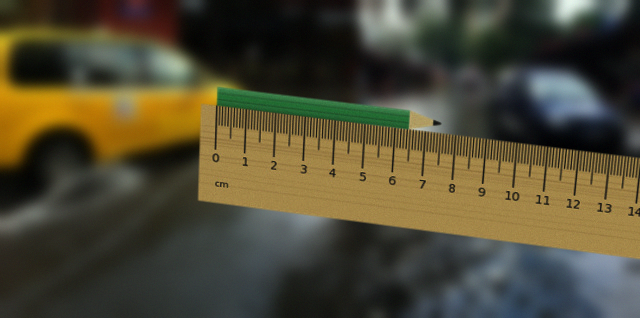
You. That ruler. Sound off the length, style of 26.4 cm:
7.5 cm
